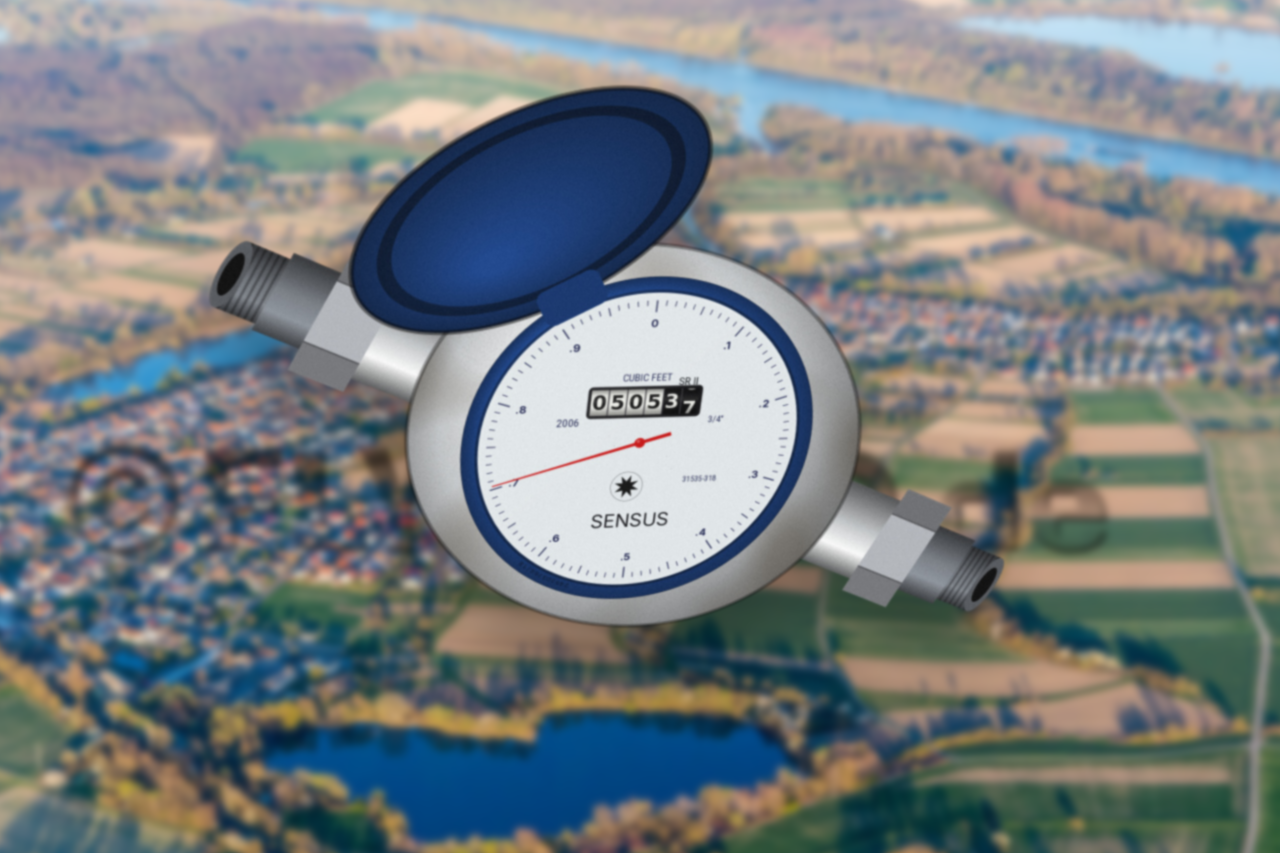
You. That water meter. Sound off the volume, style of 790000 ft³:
50536.70 ft³
